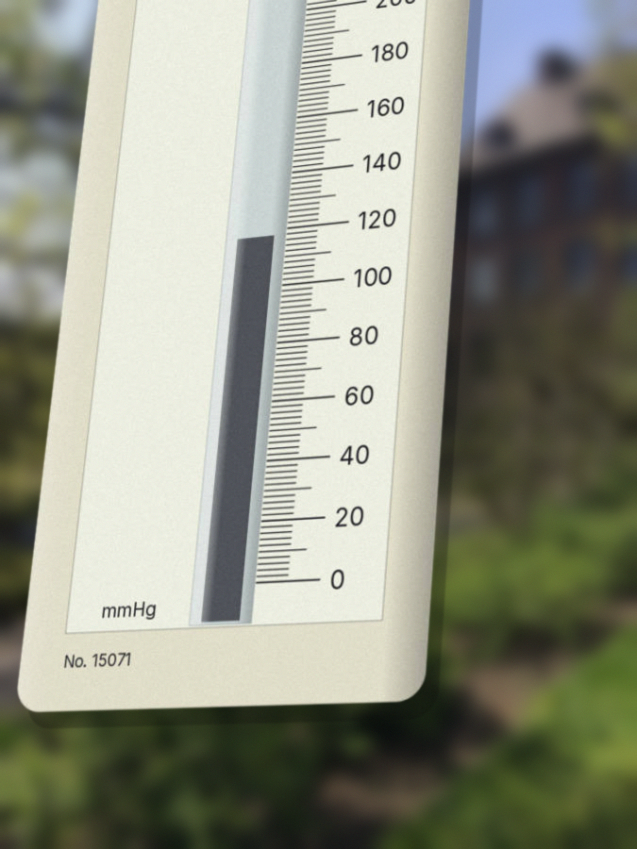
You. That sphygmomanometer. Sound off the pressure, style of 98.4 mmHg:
118 mmHg
